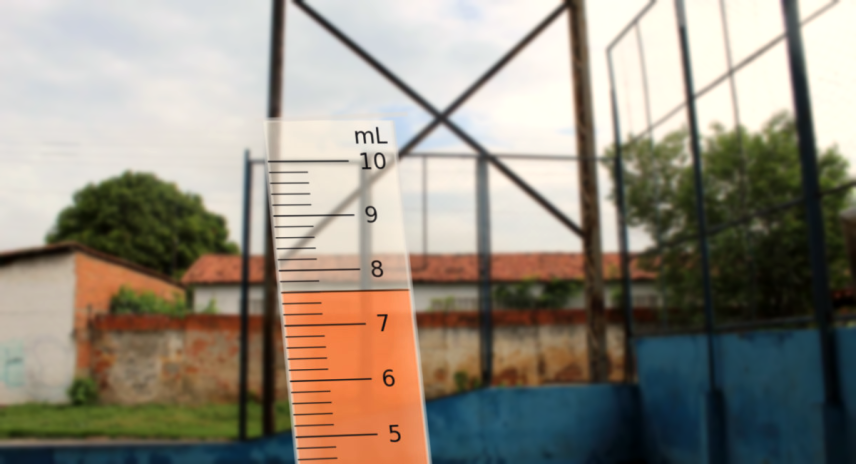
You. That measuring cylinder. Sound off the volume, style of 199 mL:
7.6 mL
